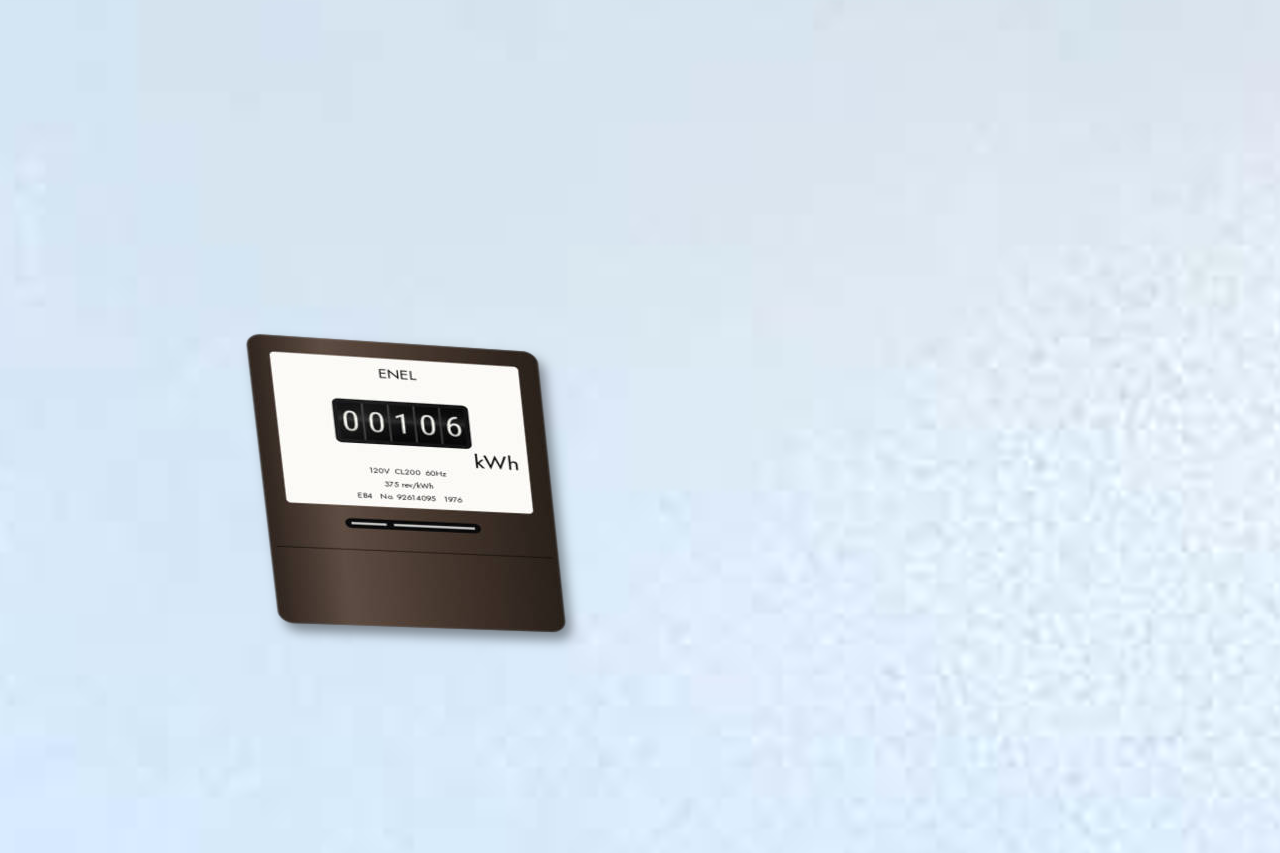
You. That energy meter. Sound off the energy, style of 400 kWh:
106 kWh
